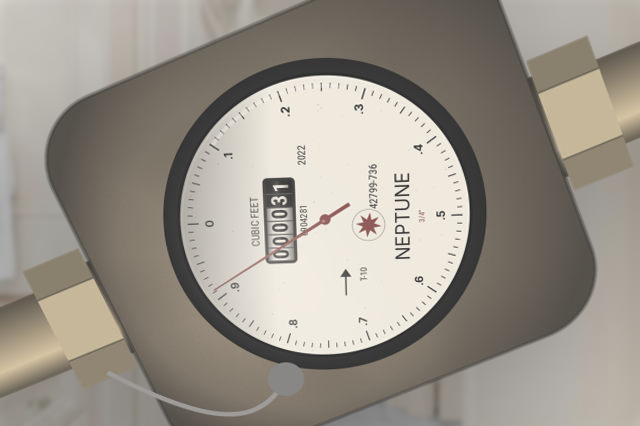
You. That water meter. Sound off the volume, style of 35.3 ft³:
30.91 ft³
